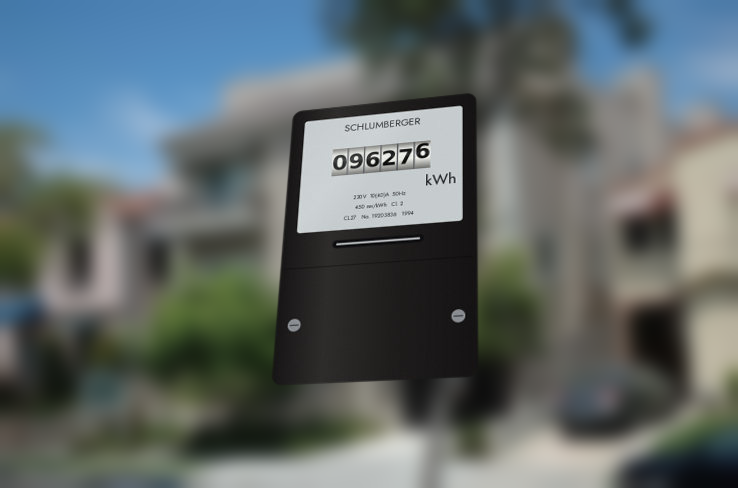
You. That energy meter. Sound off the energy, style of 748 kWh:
96276 kWh
